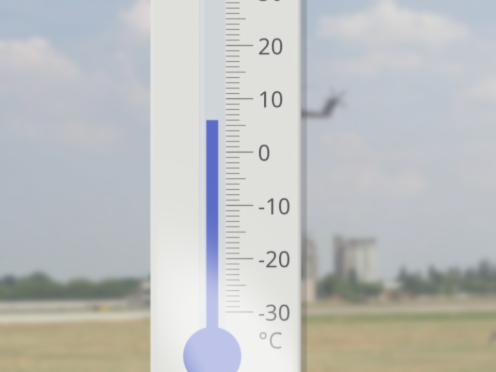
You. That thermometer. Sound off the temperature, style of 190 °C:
6 °C
